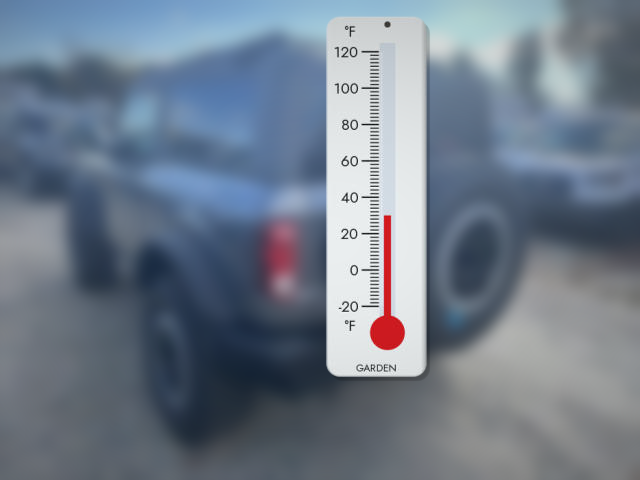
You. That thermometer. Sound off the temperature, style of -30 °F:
30 °F
